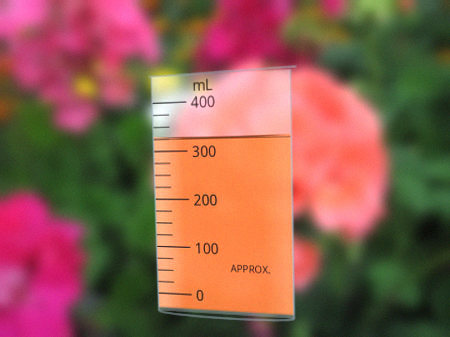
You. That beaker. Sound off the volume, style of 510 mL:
325 mL
